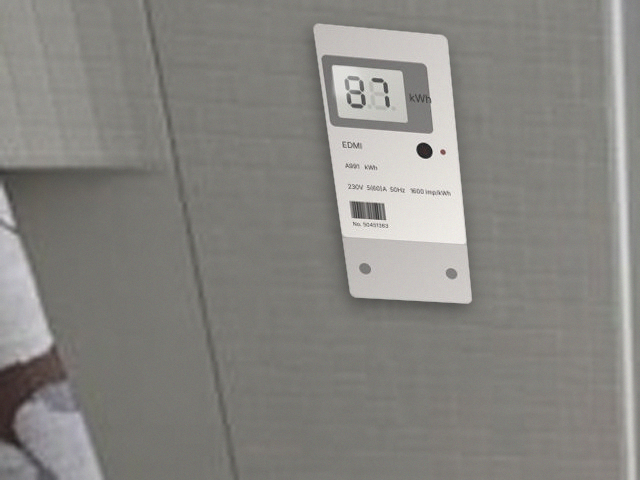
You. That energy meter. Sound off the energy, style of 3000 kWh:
87 kWh
